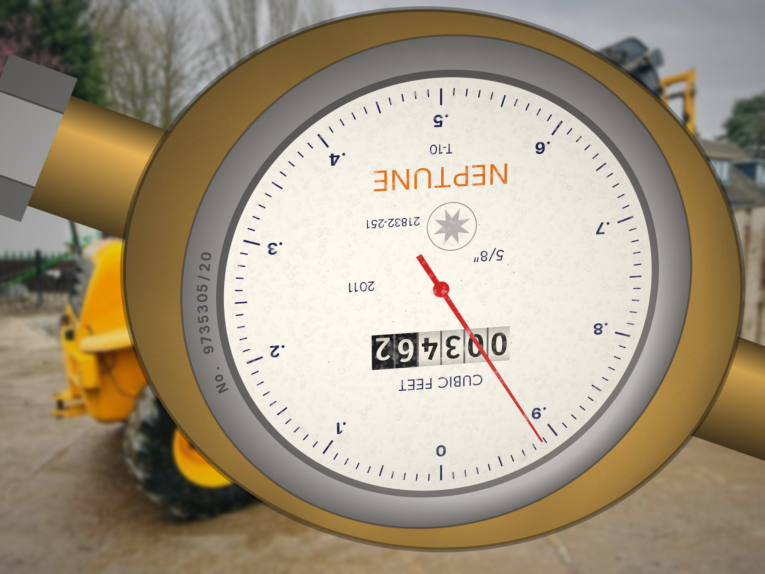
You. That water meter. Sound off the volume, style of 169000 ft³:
3461.91 ft³
